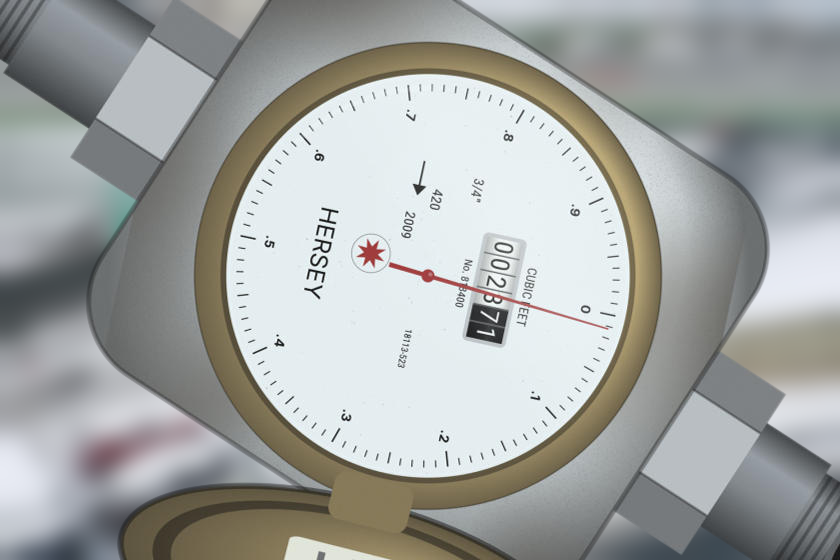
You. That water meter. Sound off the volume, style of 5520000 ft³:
2371.01 ft³
